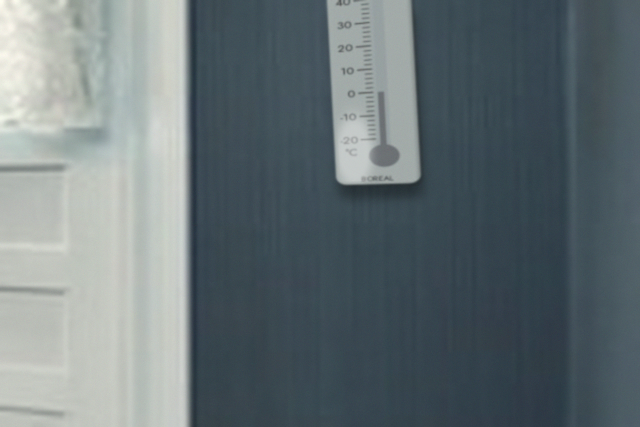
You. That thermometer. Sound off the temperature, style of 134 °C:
0 °C
